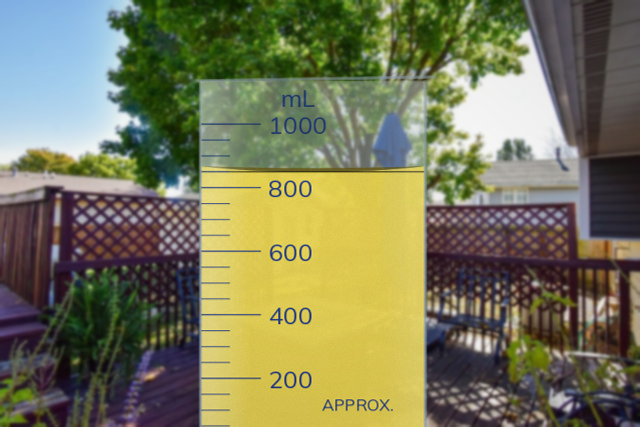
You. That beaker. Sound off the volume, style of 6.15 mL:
850 mL
